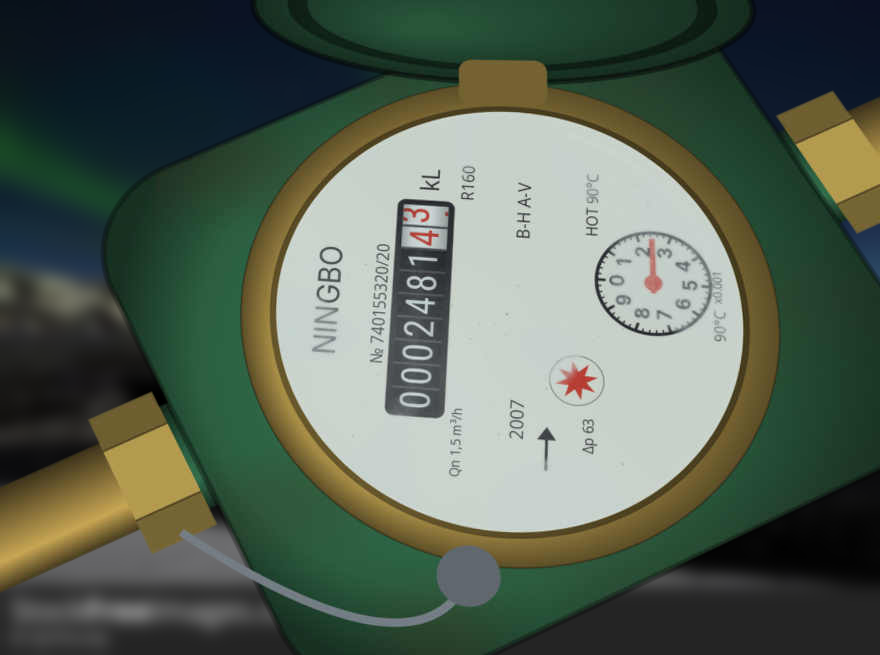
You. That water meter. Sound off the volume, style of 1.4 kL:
2481.432 kL
